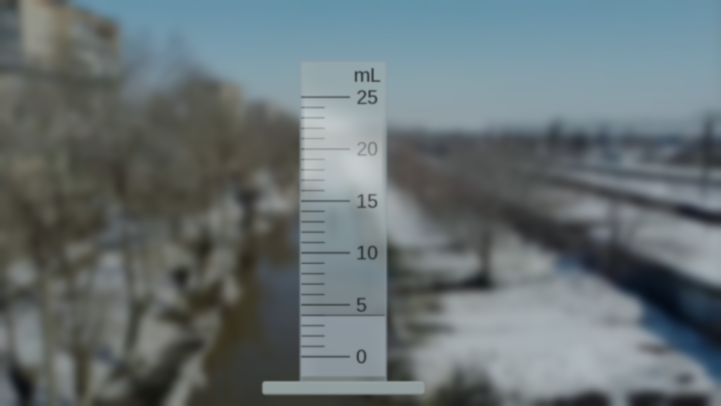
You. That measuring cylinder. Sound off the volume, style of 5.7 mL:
4 mL
